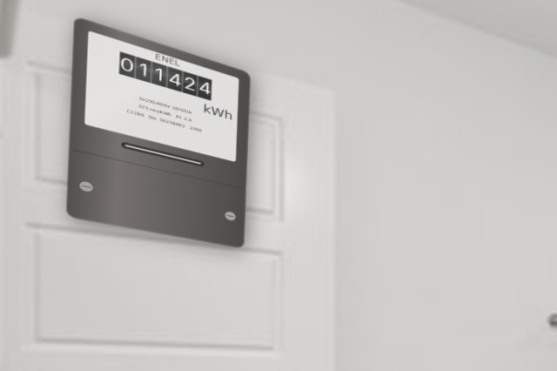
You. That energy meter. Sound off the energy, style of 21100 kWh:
11424 kWh
